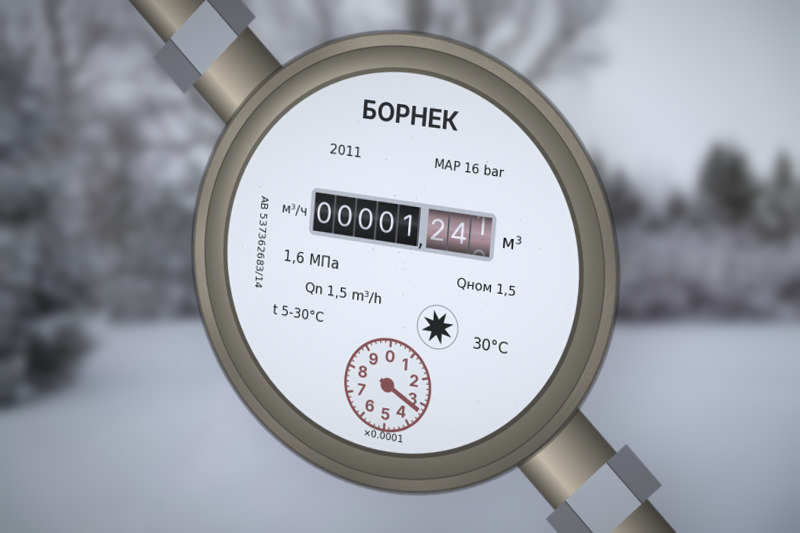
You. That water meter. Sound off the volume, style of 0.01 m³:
1.2413 m³
